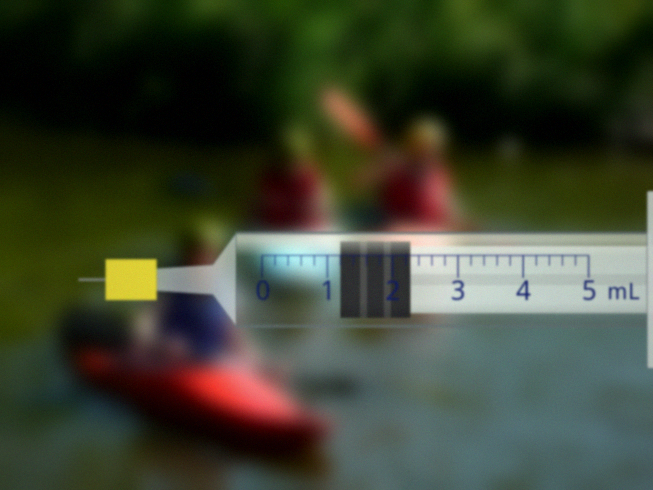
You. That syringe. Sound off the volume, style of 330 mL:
1.2 mL
